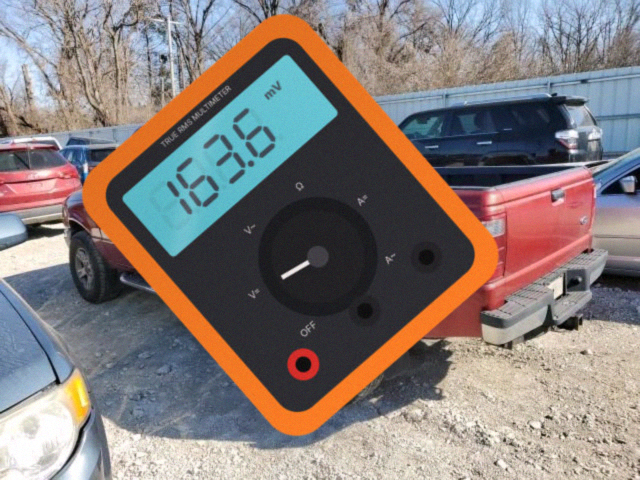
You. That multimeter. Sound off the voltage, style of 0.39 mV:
163.6 mV
